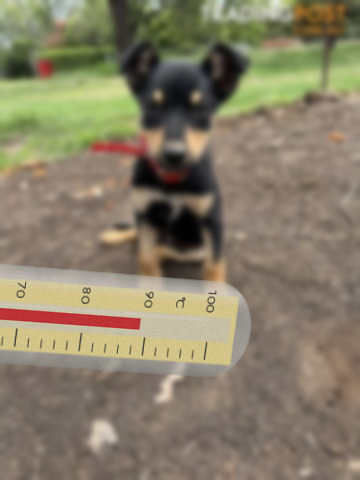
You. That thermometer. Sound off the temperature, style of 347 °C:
89 °C
